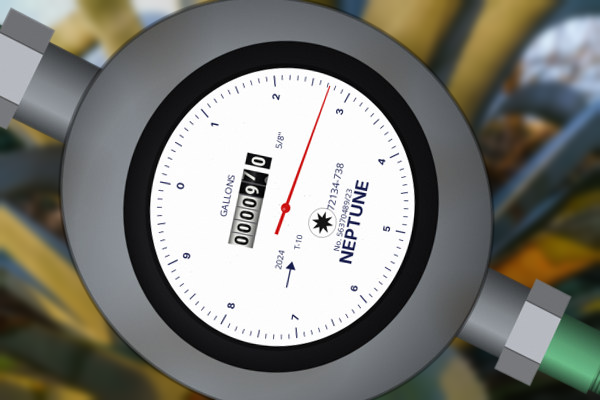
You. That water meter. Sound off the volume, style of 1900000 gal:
972.7 gal
